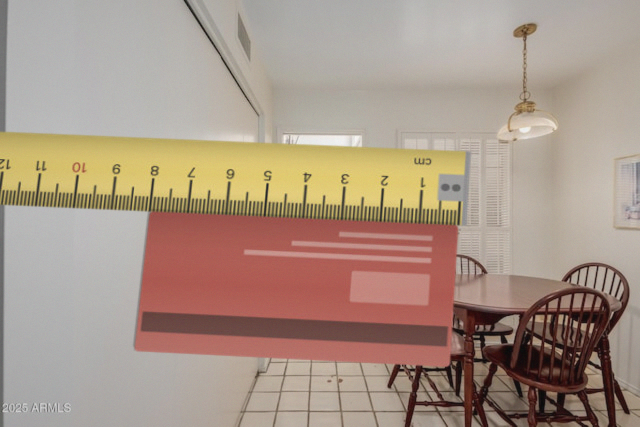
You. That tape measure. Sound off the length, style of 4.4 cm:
8 cm
